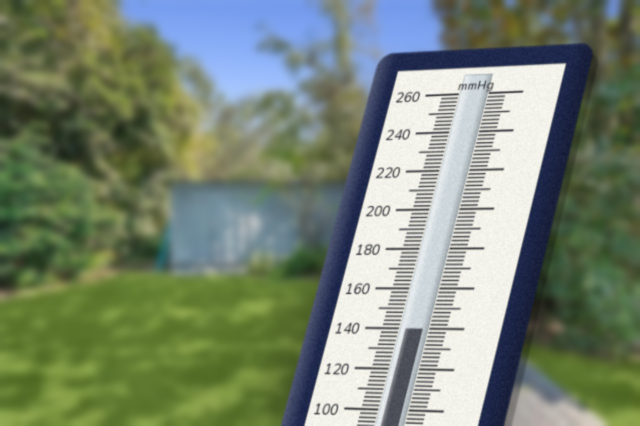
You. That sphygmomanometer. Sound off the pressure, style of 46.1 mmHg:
140 mmHg
